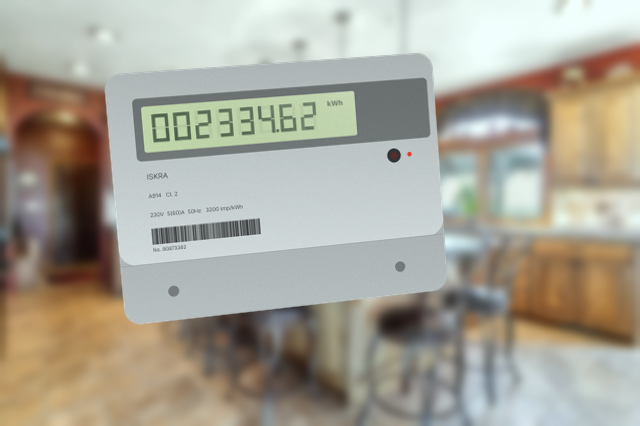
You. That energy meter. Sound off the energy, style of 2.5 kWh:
2334.62 kWh
